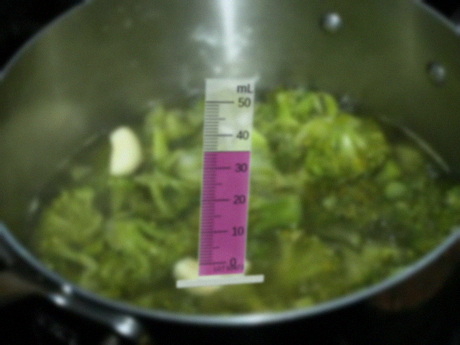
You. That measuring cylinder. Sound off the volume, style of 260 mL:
35 mL
